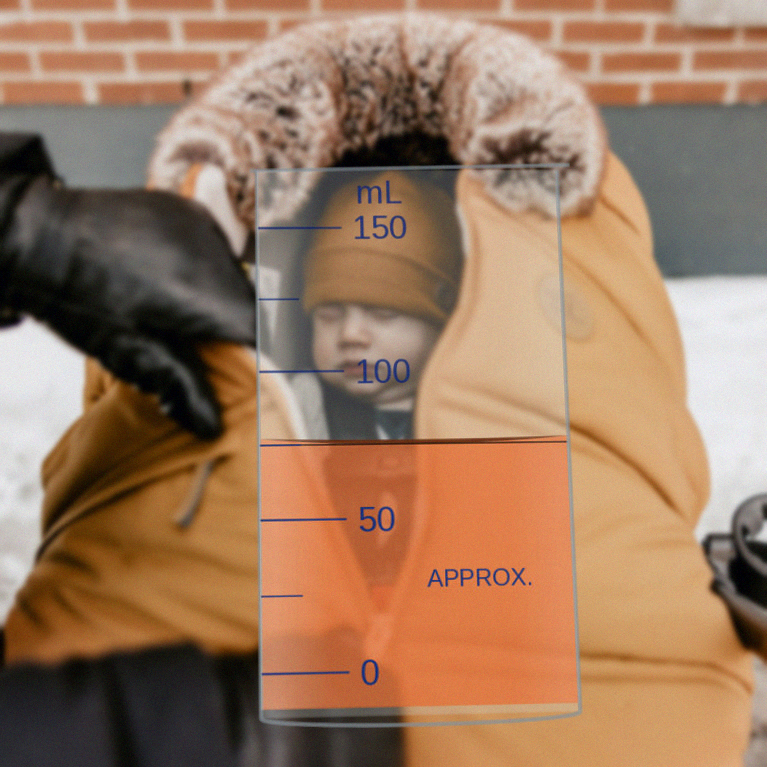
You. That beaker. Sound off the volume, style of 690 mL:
75 mL
